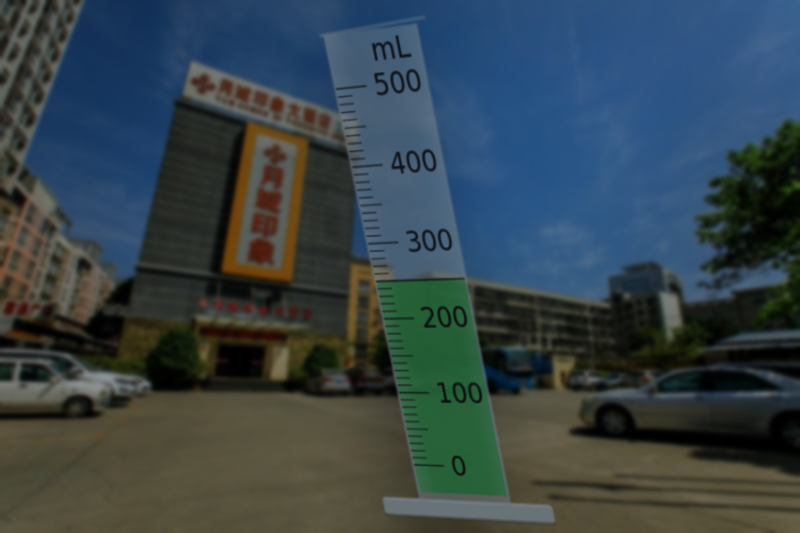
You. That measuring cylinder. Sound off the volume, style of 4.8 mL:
250 mL
